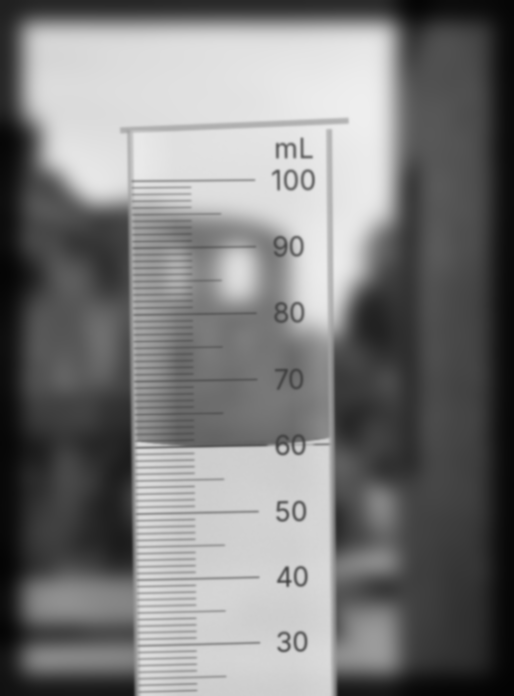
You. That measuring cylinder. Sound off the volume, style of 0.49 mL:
60 mL
